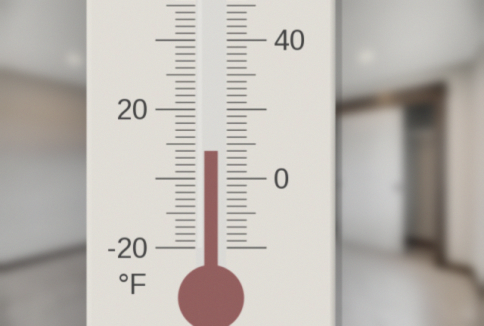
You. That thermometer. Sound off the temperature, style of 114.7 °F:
8 °F
